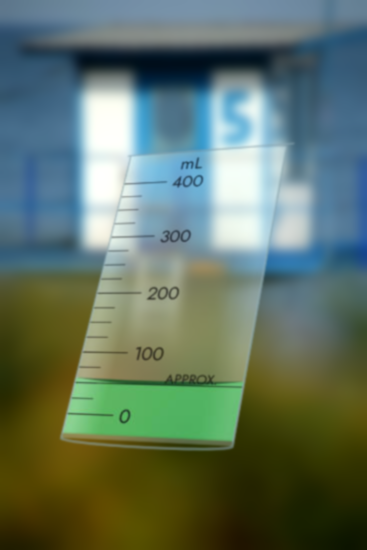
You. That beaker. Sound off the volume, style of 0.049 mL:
50 mL
